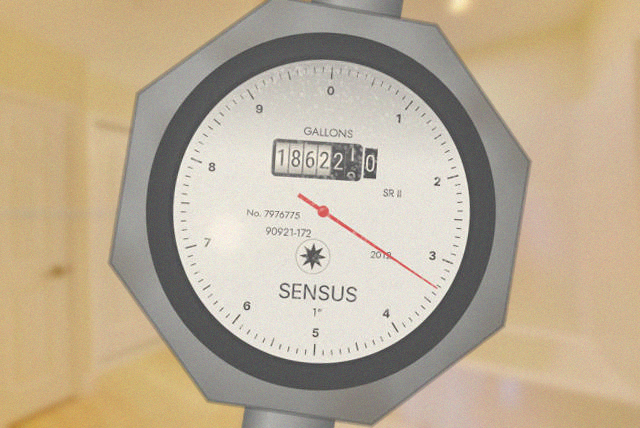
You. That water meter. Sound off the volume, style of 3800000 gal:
1862213.3 gal
